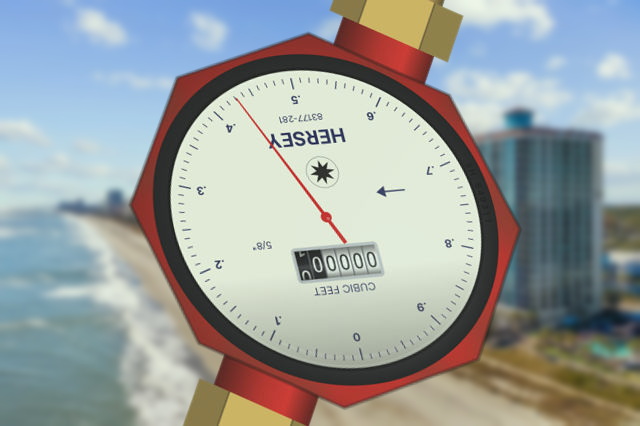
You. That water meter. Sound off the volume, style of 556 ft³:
0.43 ft³
